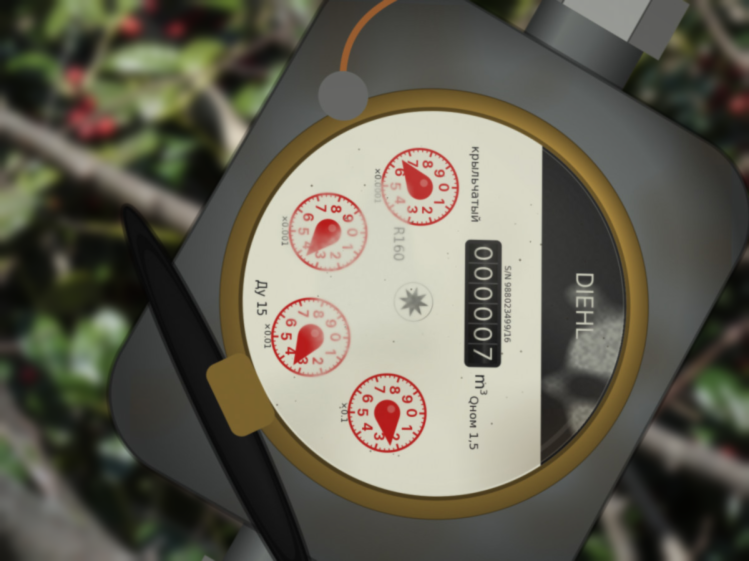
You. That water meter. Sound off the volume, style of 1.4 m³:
7.2336 m³
